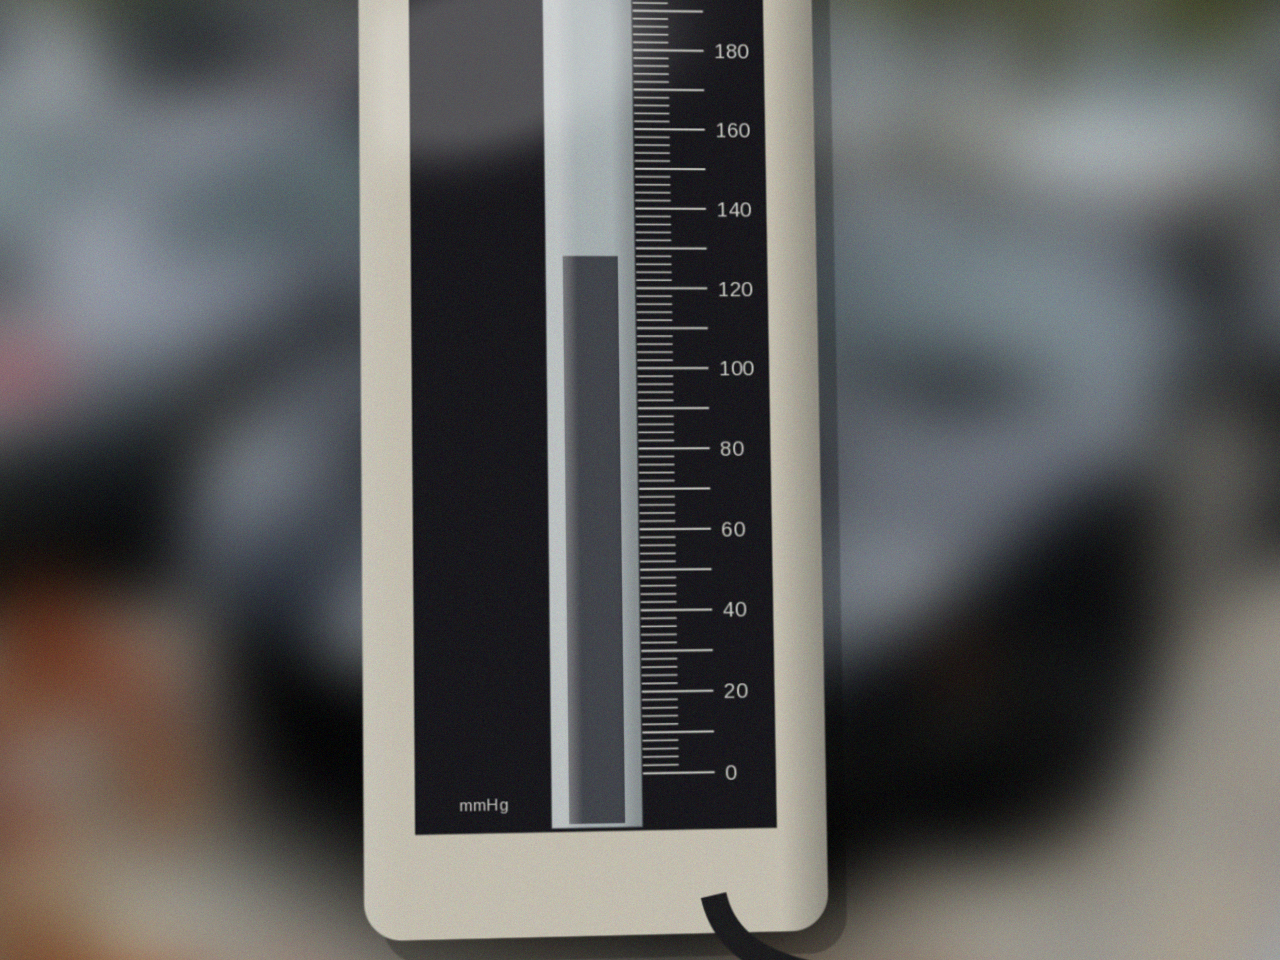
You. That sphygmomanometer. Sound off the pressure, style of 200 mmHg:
128 mmHg
